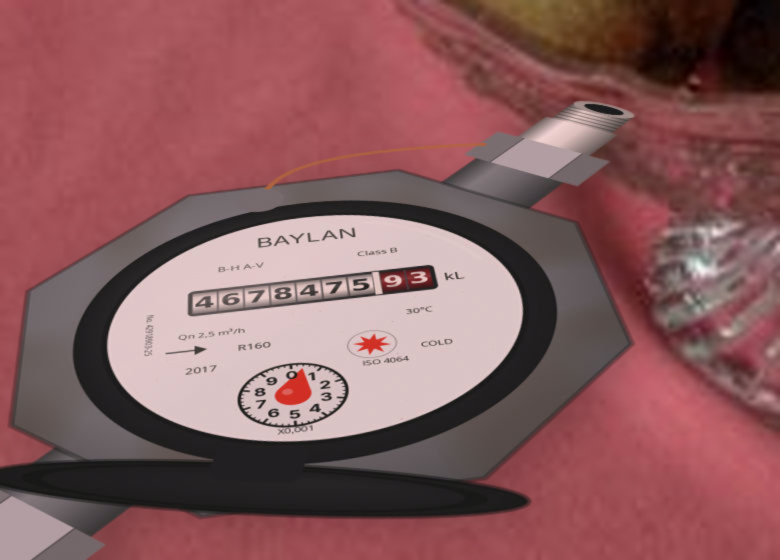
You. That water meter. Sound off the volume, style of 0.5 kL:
4678475.930 kL
